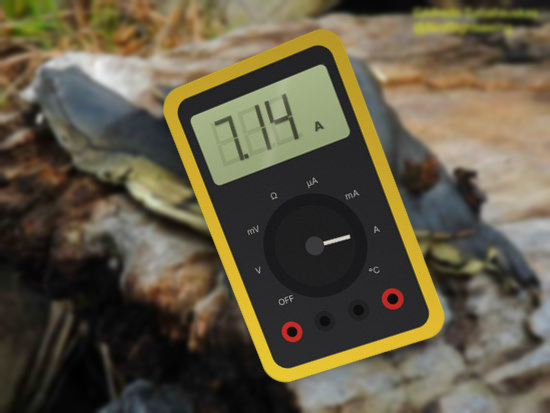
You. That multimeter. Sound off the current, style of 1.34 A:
7.14 A
